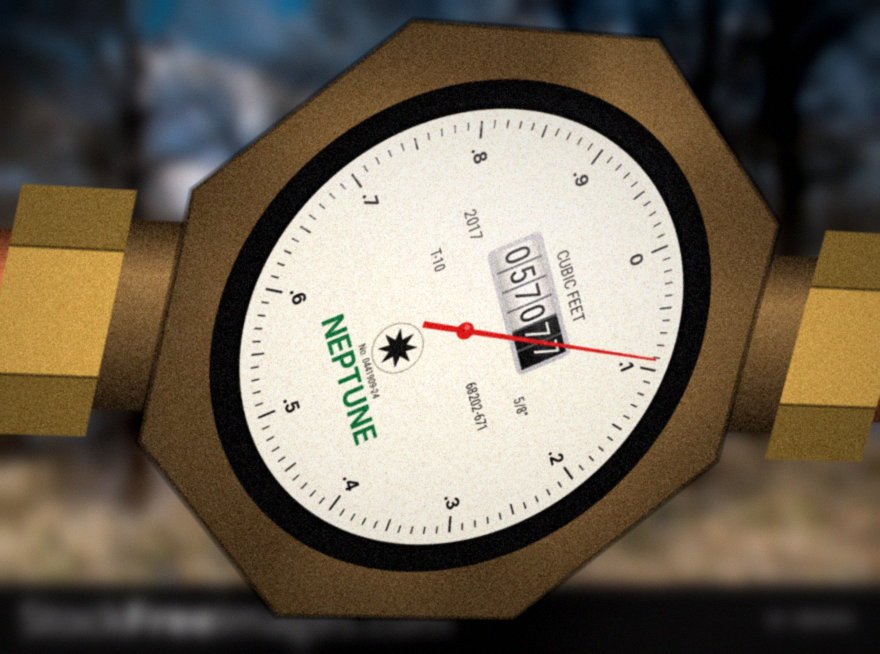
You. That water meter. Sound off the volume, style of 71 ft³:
57077.09 ft³
